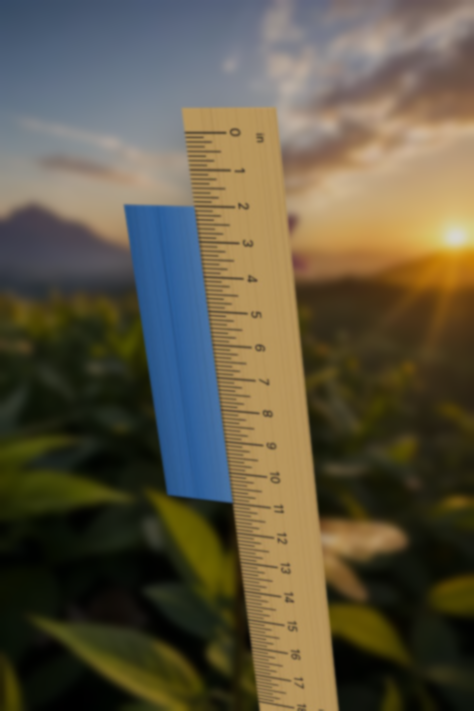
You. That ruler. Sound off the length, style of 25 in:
9 in
